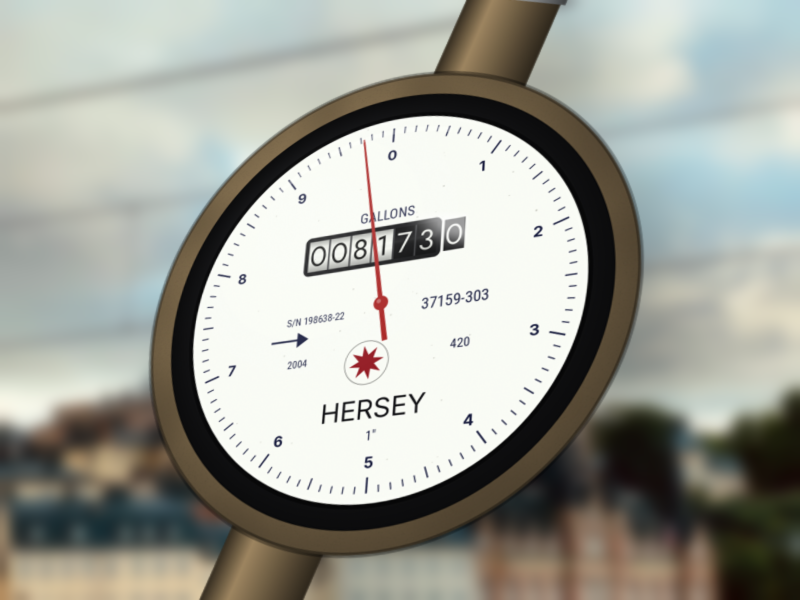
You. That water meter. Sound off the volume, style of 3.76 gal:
81729.7 gal
